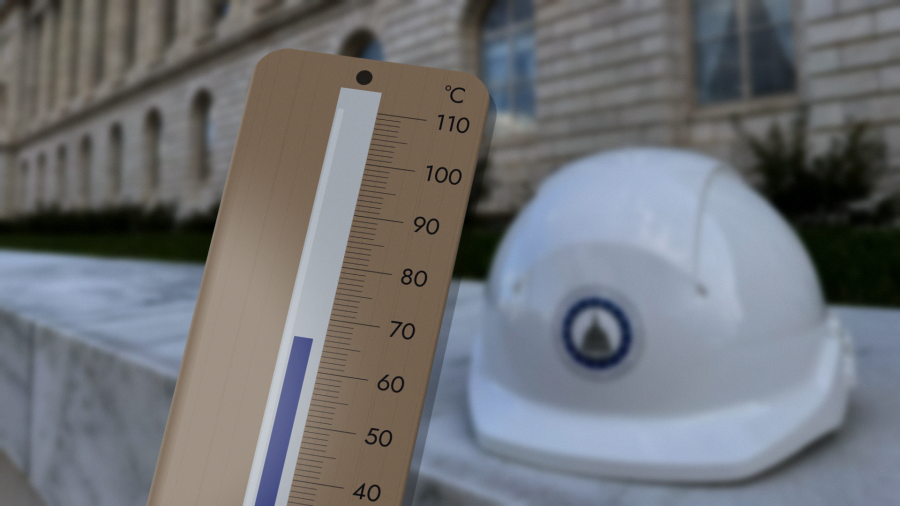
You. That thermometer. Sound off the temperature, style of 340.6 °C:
66 °C
